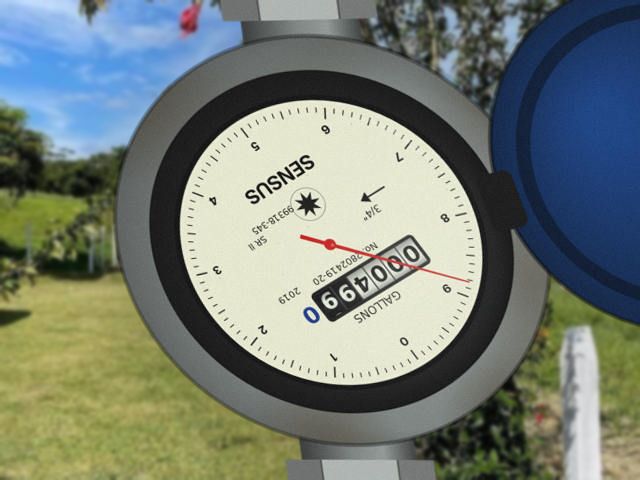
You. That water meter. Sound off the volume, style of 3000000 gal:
4988.8 gal
